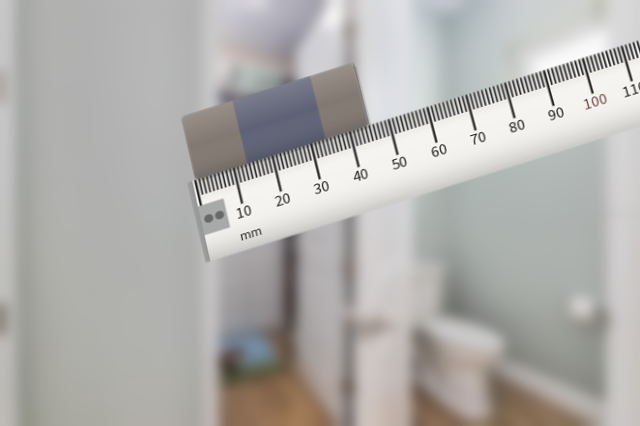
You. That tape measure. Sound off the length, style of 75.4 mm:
45 mm
